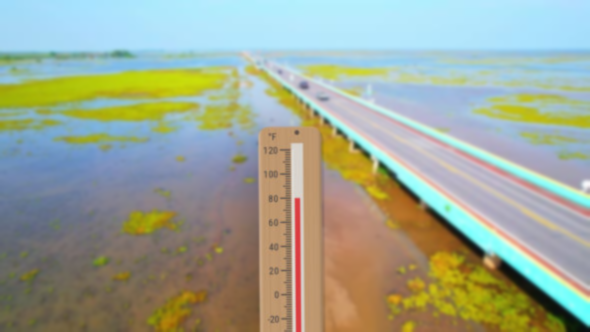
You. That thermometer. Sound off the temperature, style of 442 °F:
80 °F
